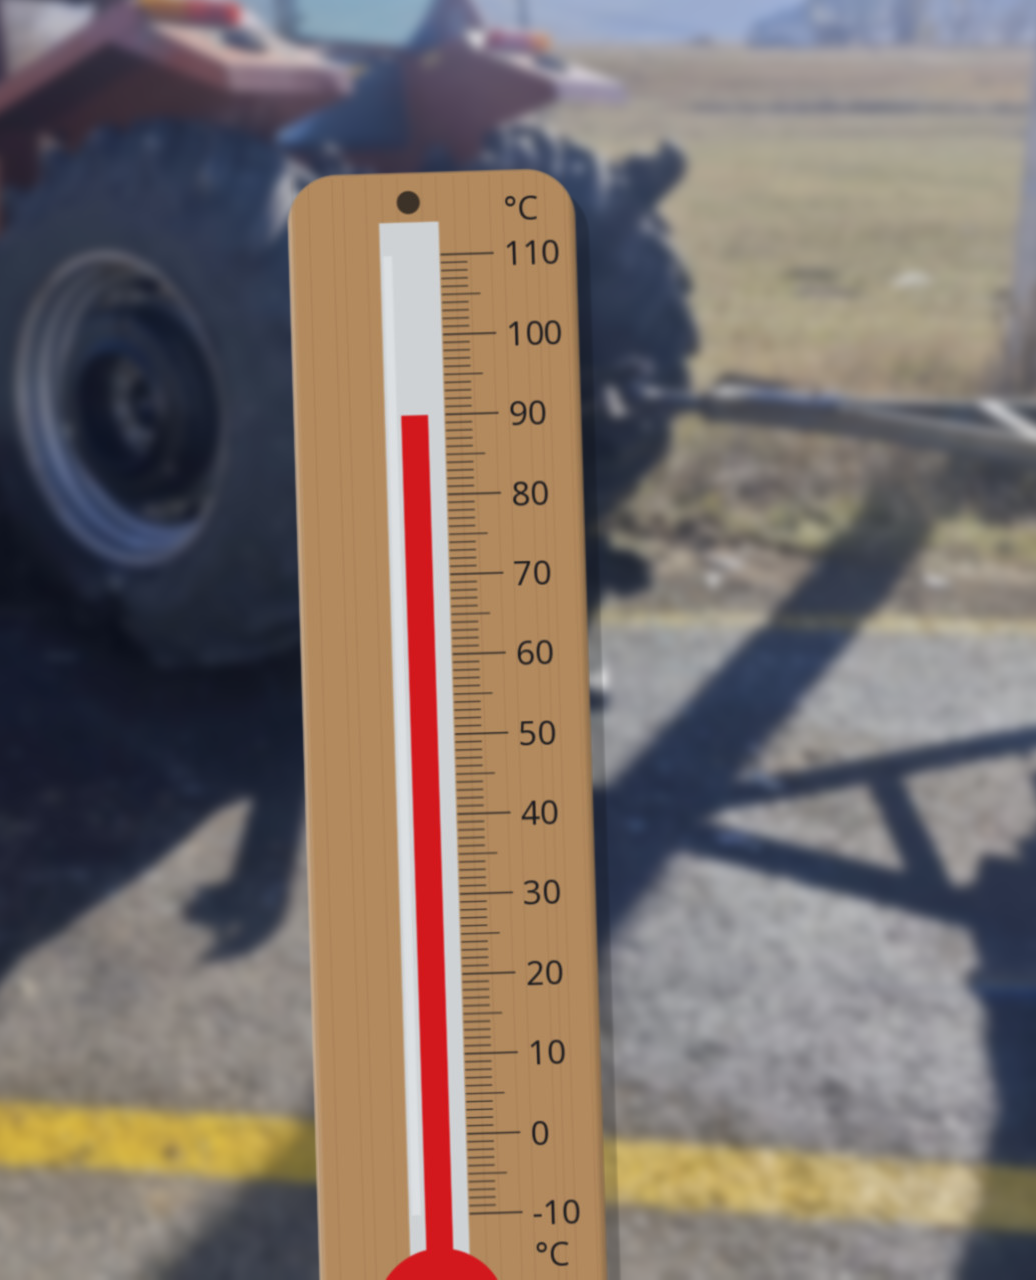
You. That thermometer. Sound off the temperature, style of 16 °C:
90 °C
